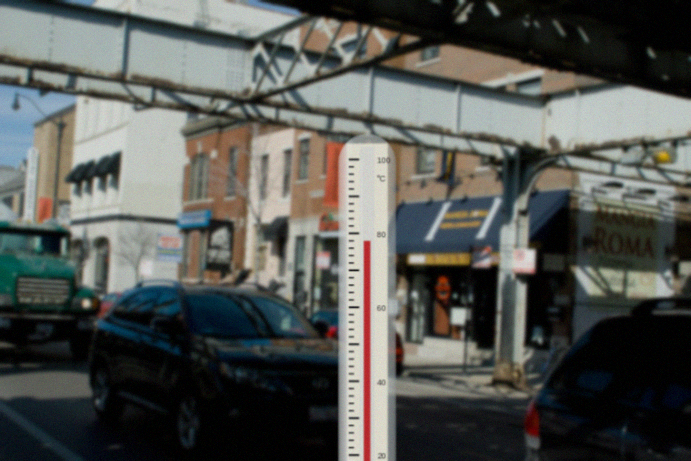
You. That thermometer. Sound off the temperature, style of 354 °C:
78 °C
